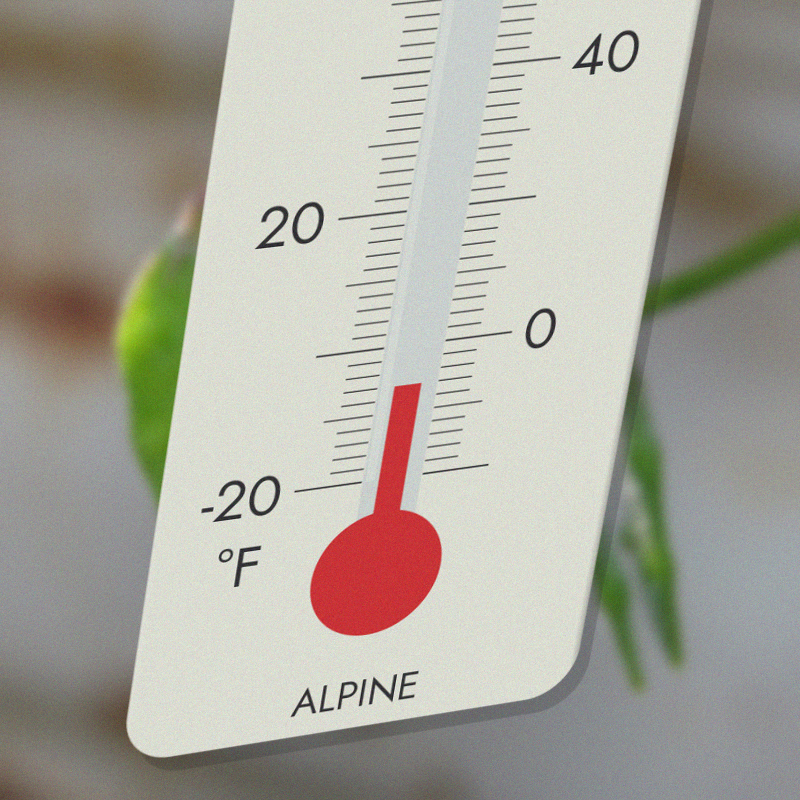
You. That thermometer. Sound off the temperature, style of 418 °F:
-6 °F
